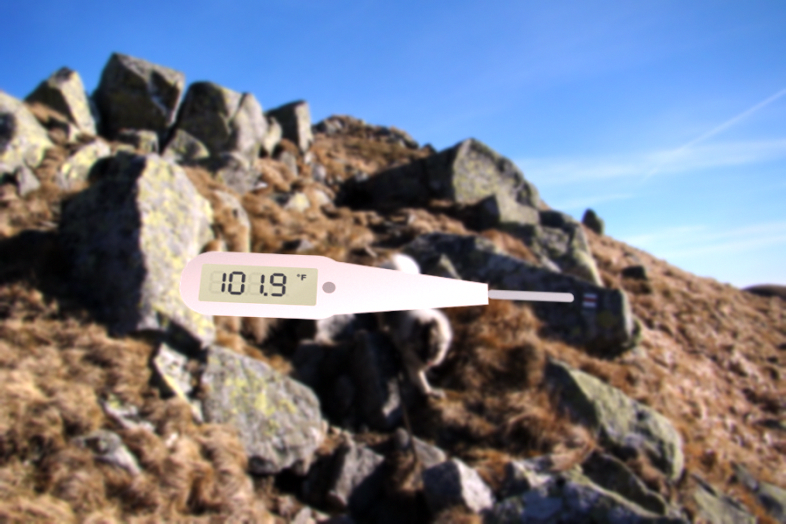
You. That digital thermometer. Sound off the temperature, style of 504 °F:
101.9 °F
